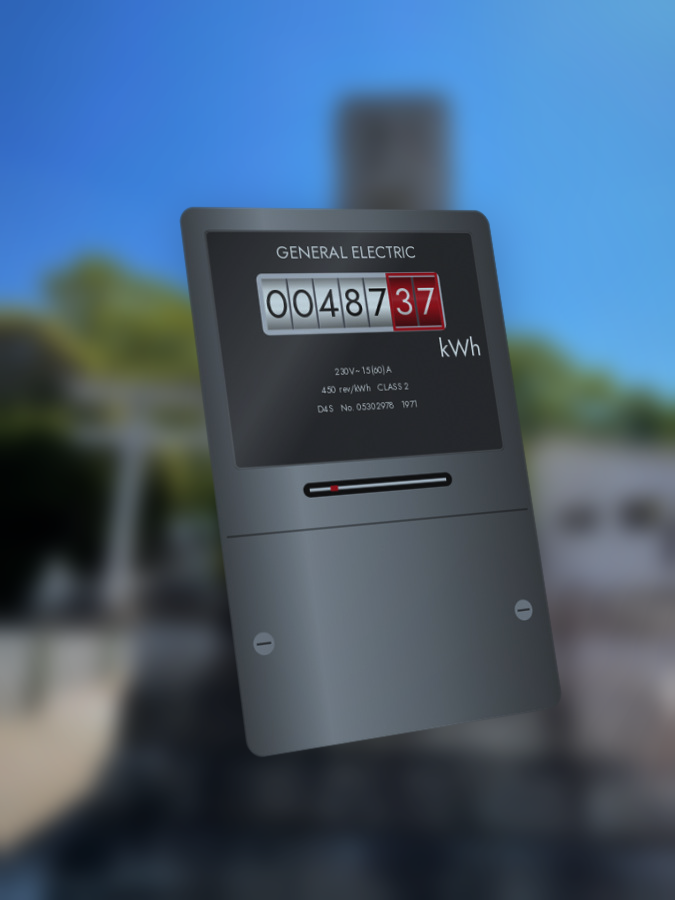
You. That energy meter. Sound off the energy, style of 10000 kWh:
487.37 kWh
